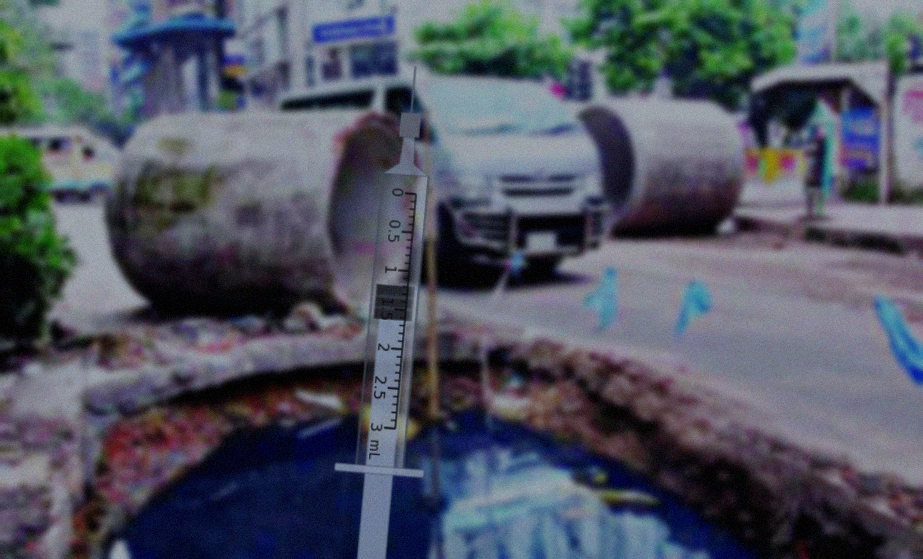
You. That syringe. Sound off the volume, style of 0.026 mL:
1.2 mL
